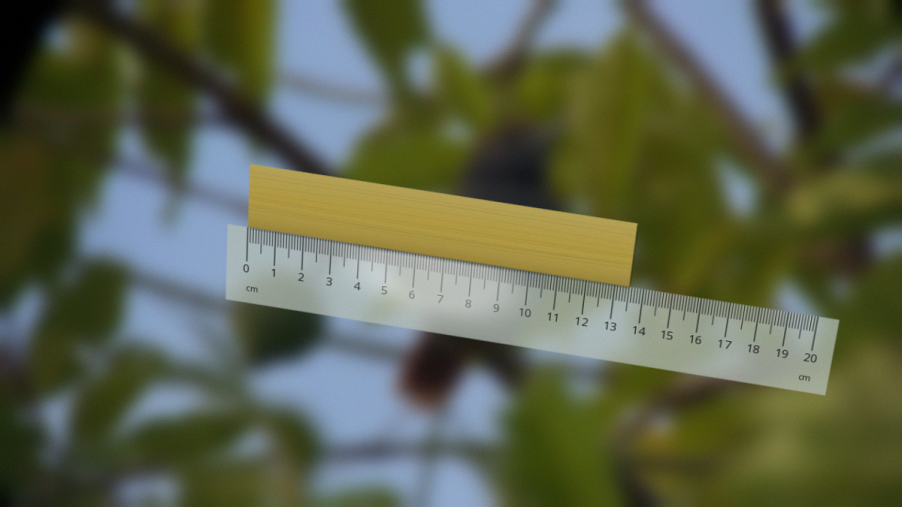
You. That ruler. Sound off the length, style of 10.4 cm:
13.5 cm
